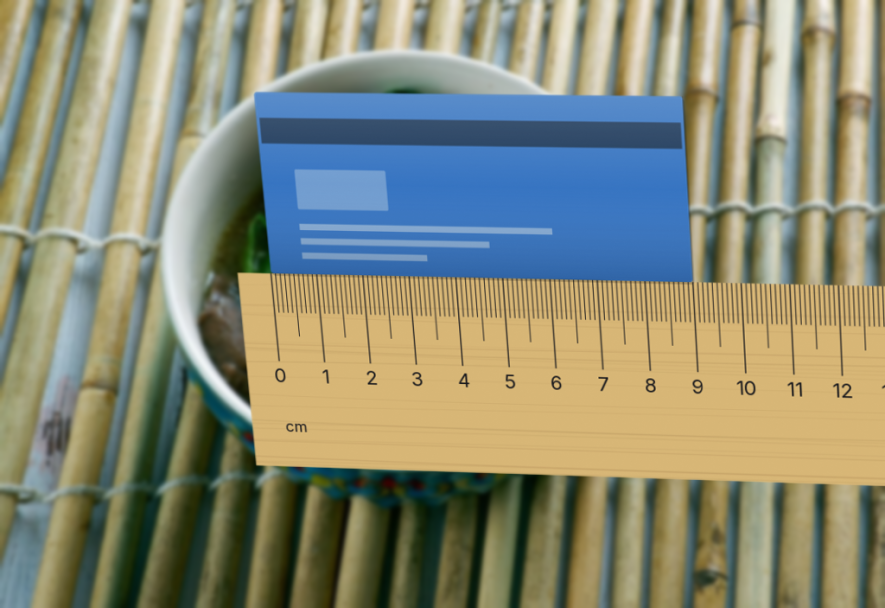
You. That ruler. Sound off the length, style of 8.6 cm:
9 cm
